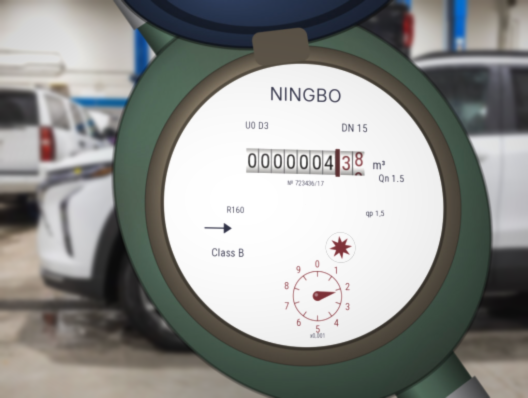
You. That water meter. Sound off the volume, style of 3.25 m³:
4.382 m³
